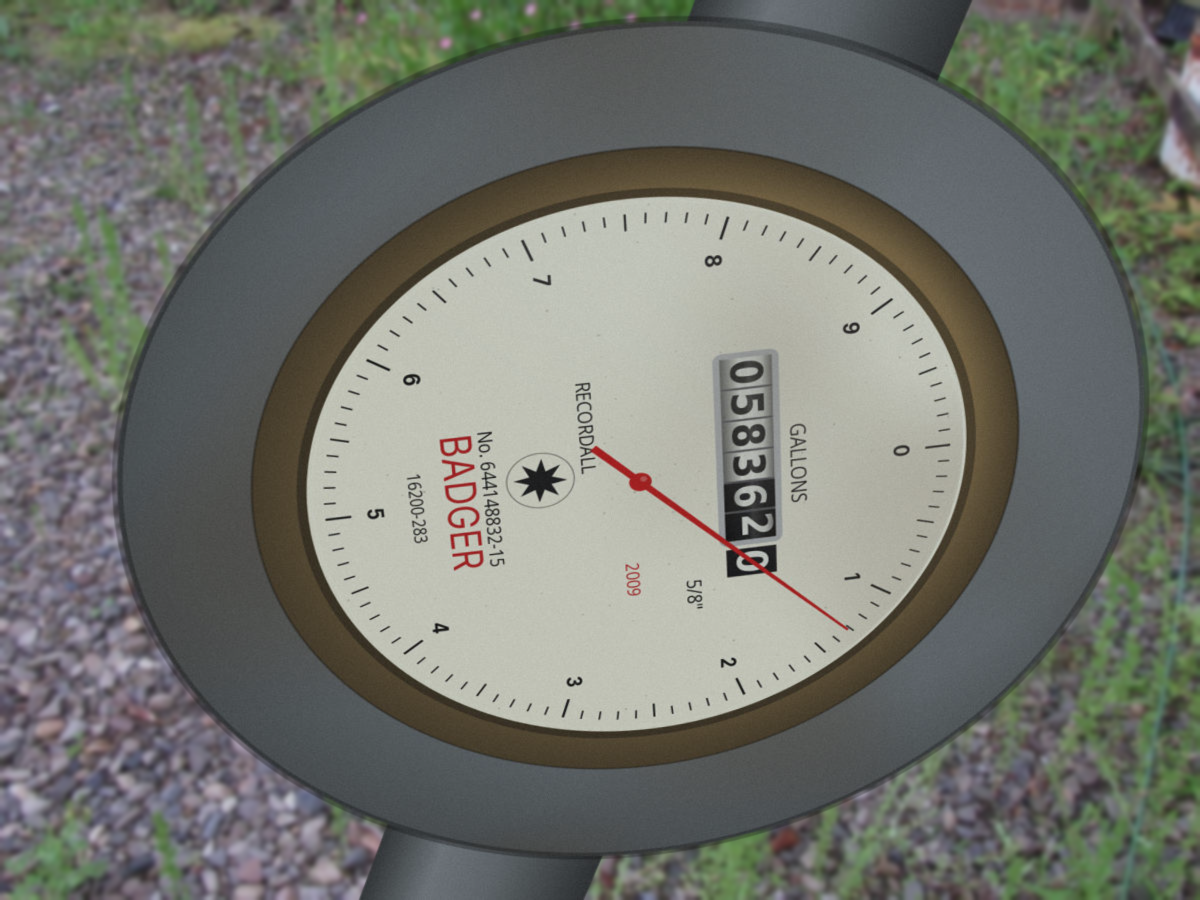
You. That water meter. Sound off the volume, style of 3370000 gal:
583621.3 gal
